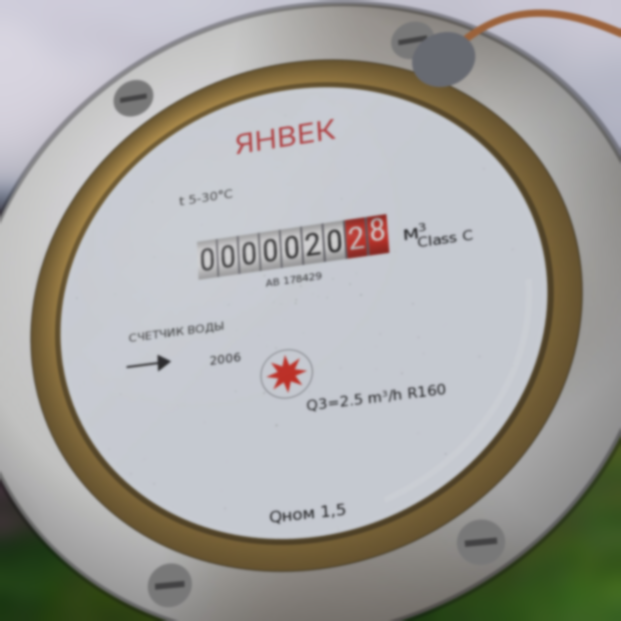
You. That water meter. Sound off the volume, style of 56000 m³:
20.28 m³
